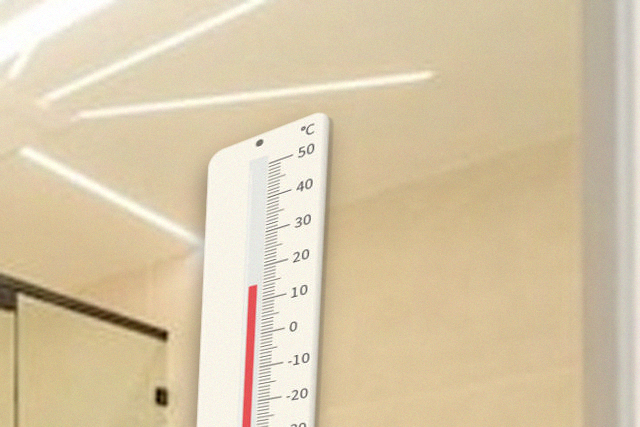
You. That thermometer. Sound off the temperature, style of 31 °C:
15 °C
